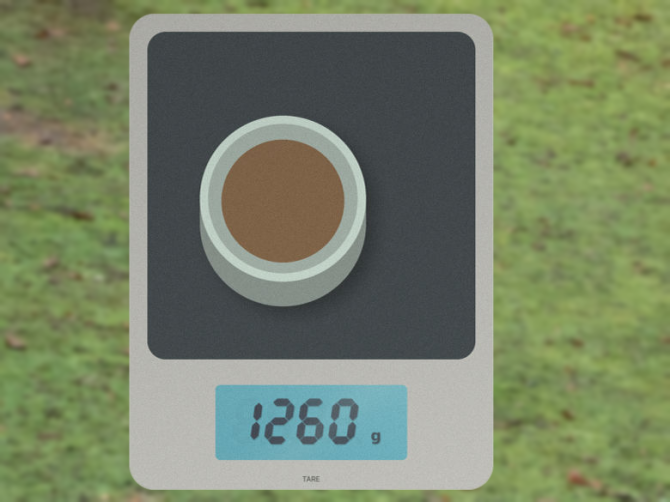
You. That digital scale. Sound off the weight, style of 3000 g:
1260 g
